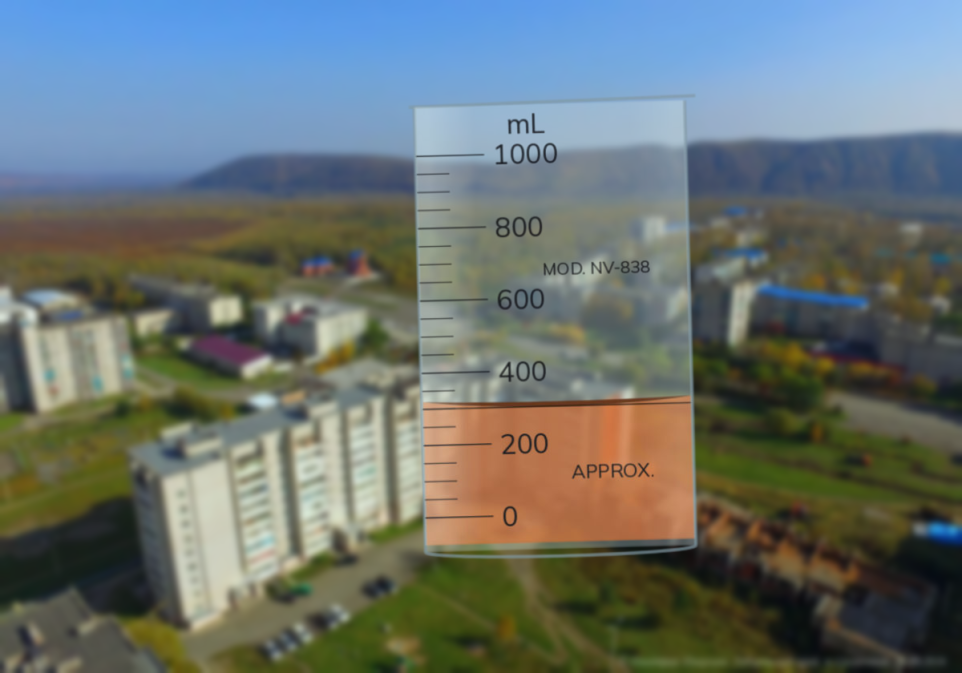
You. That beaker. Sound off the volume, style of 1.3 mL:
300 mL
